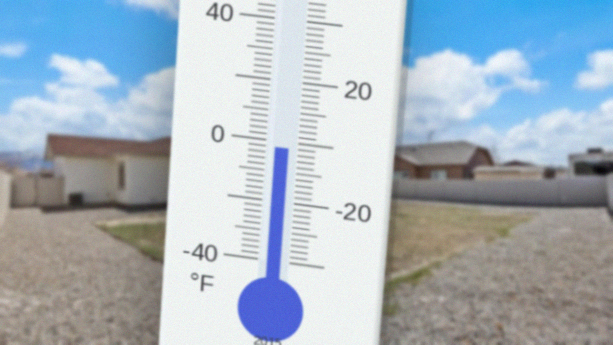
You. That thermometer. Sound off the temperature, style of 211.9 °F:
-2 °F
